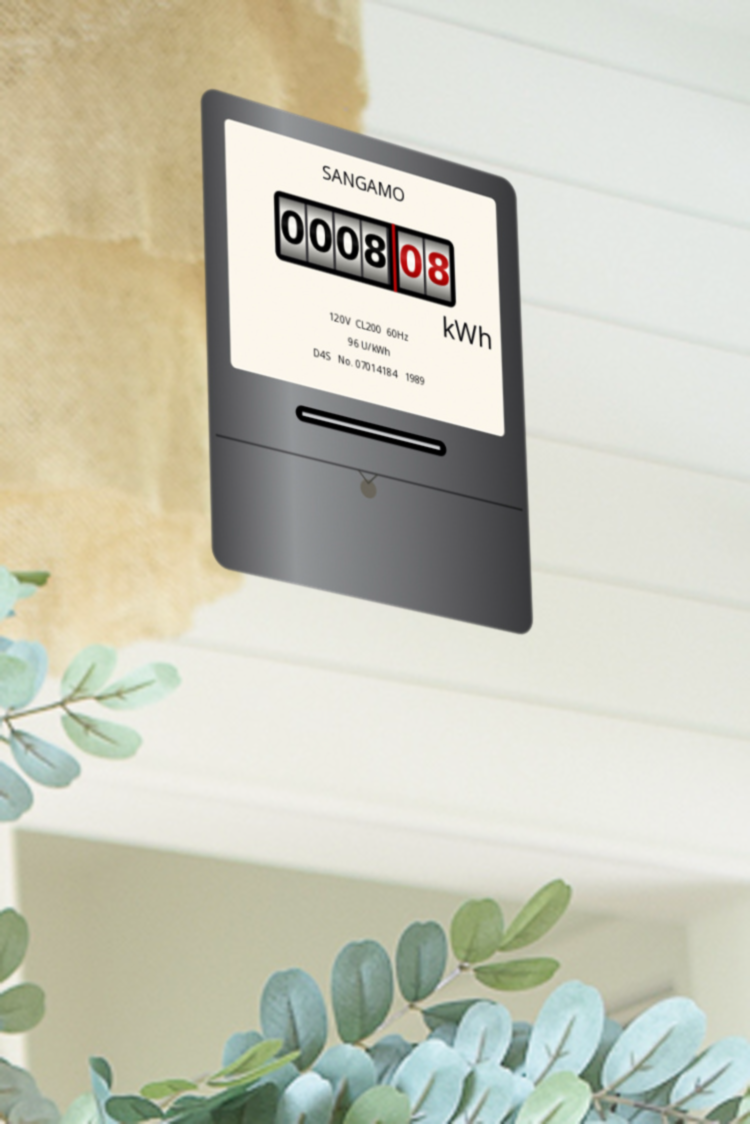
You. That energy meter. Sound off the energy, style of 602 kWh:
8.08 kWh
